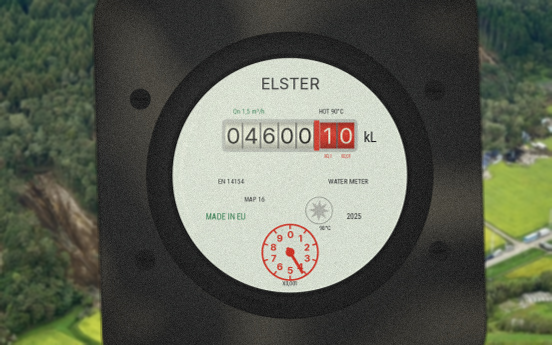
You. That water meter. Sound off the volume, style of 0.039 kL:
4600.104 kL
